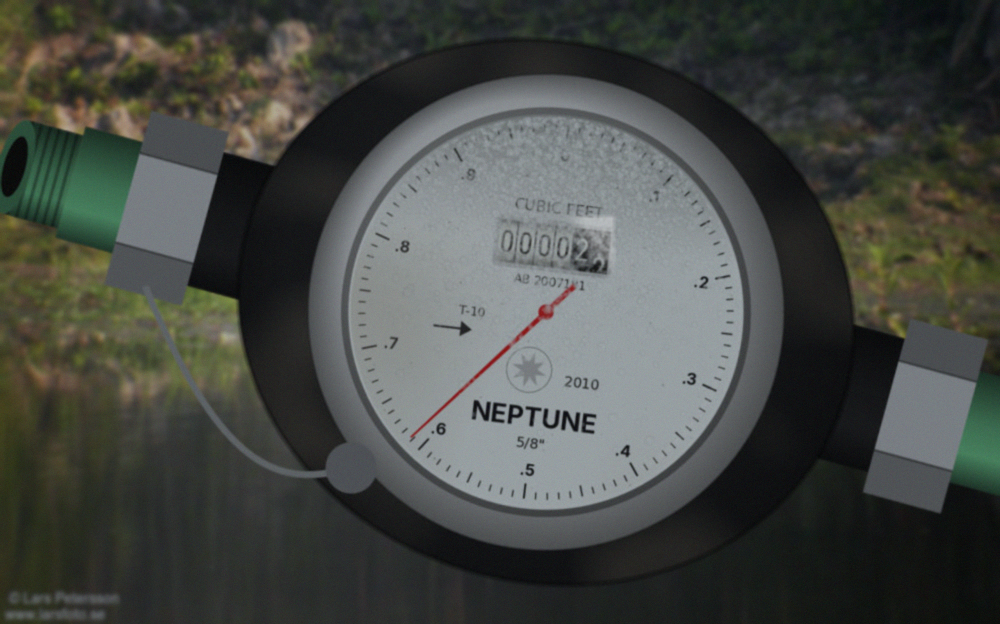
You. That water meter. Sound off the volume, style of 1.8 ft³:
21.61 ft³
